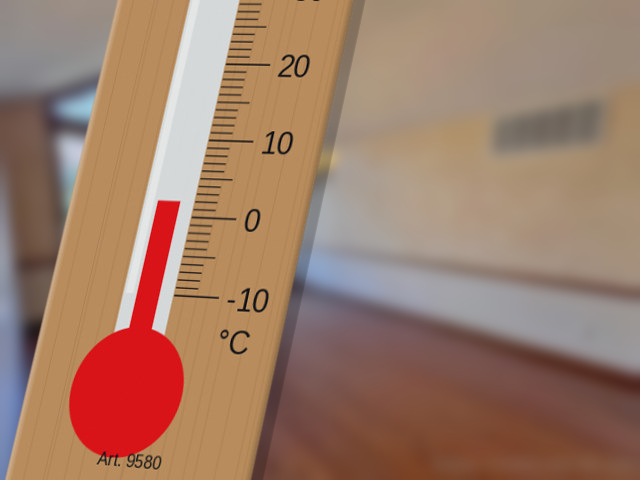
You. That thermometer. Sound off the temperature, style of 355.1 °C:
2 °C
